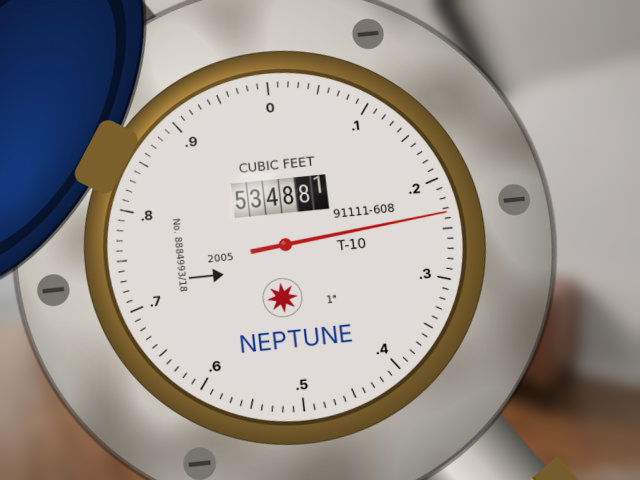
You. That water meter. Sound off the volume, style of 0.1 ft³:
534881.23 ft³
